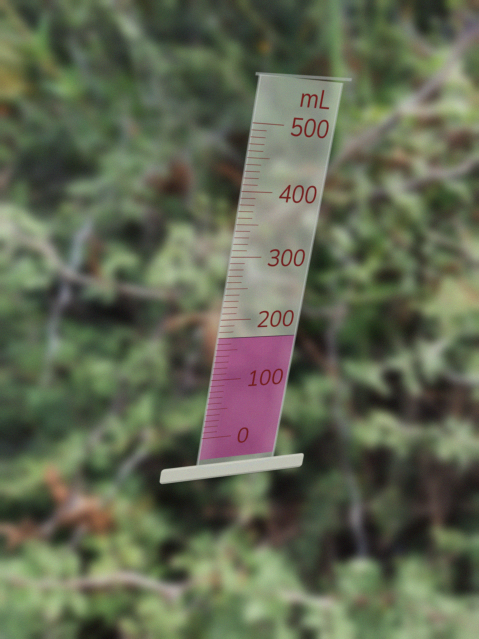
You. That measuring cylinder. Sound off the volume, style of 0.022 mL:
170 mL
